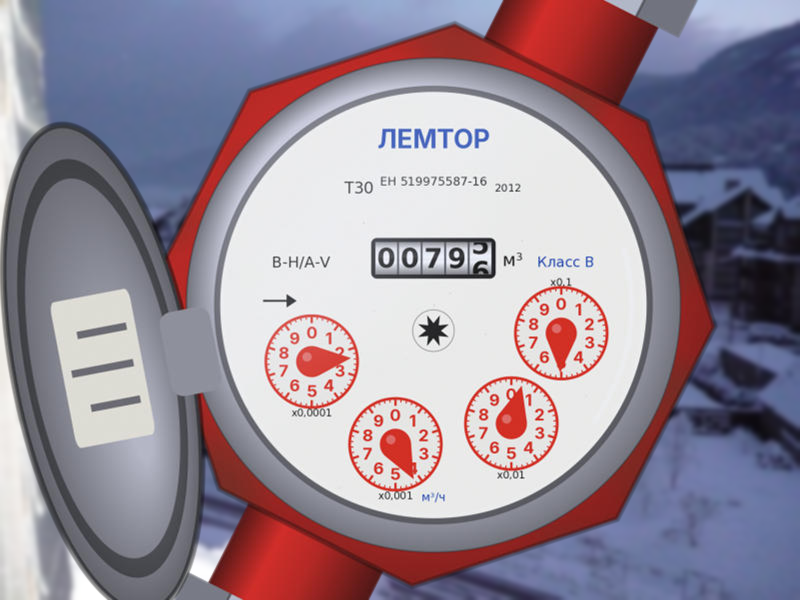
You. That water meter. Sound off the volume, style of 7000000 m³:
795.5042 m³
